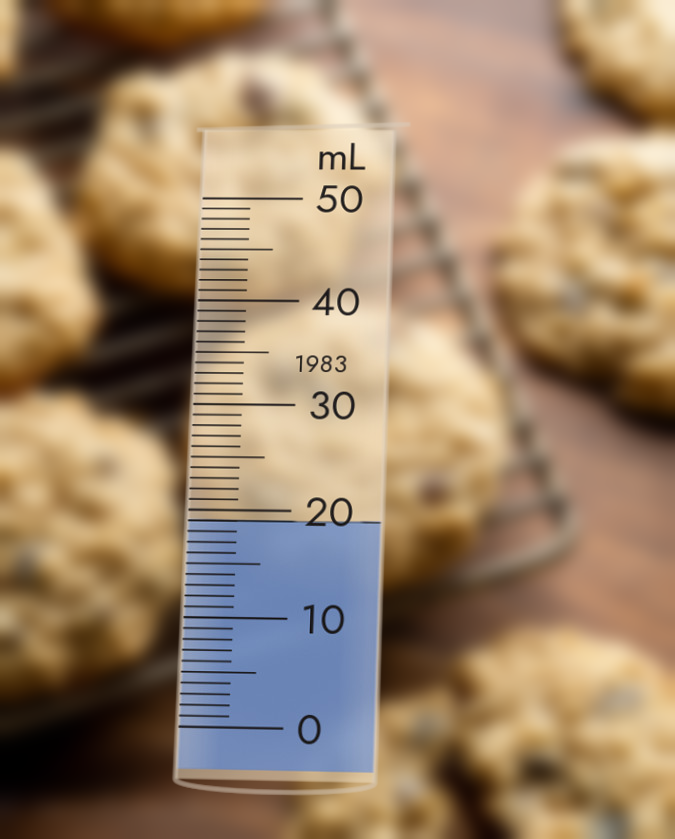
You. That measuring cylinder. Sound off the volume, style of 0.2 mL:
19 mL
